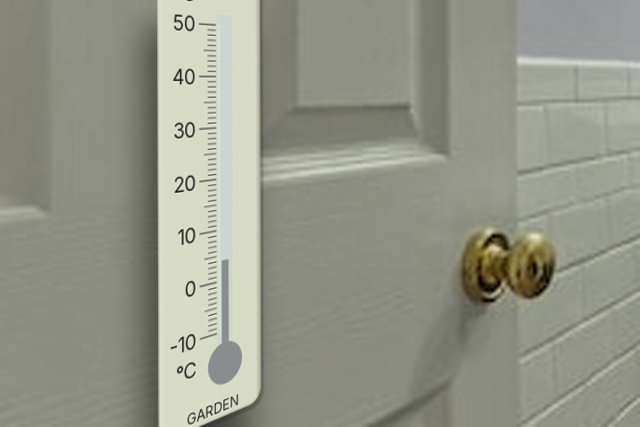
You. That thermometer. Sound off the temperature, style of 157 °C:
4 °C
